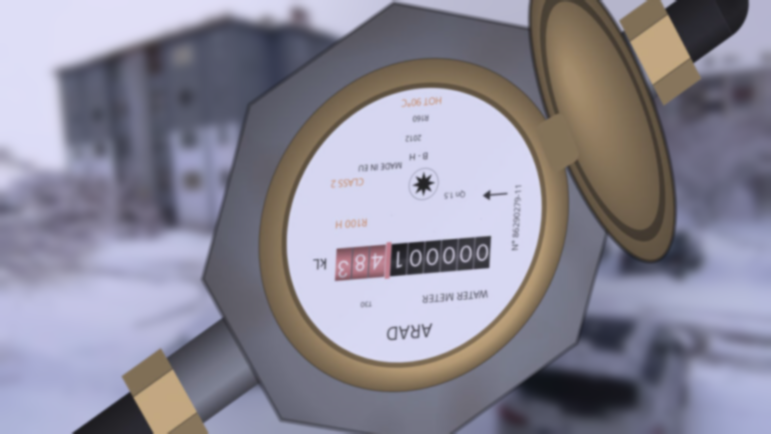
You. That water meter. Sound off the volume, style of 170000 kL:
1.483 kL
